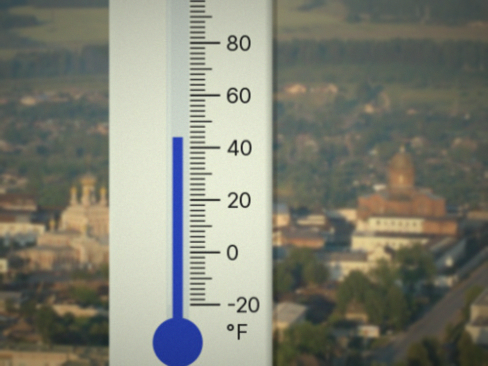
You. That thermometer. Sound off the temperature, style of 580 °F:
44 °F
